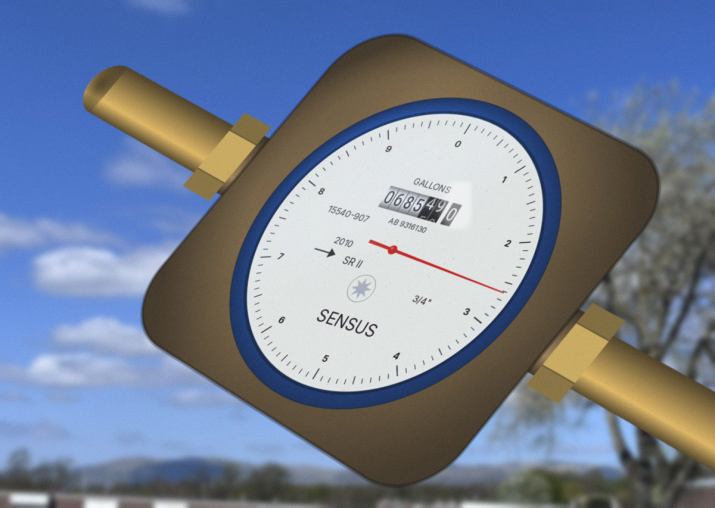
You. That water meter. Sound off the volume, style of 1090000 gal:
685492.6 gal
